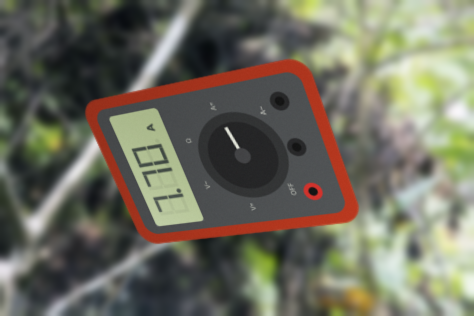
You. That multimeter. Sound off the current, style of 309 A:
7.70 A
